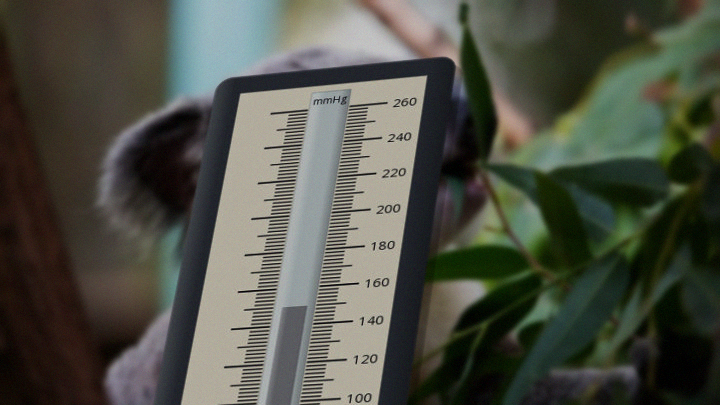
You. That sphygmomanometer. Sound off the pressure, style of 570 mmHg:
150 mmHg
